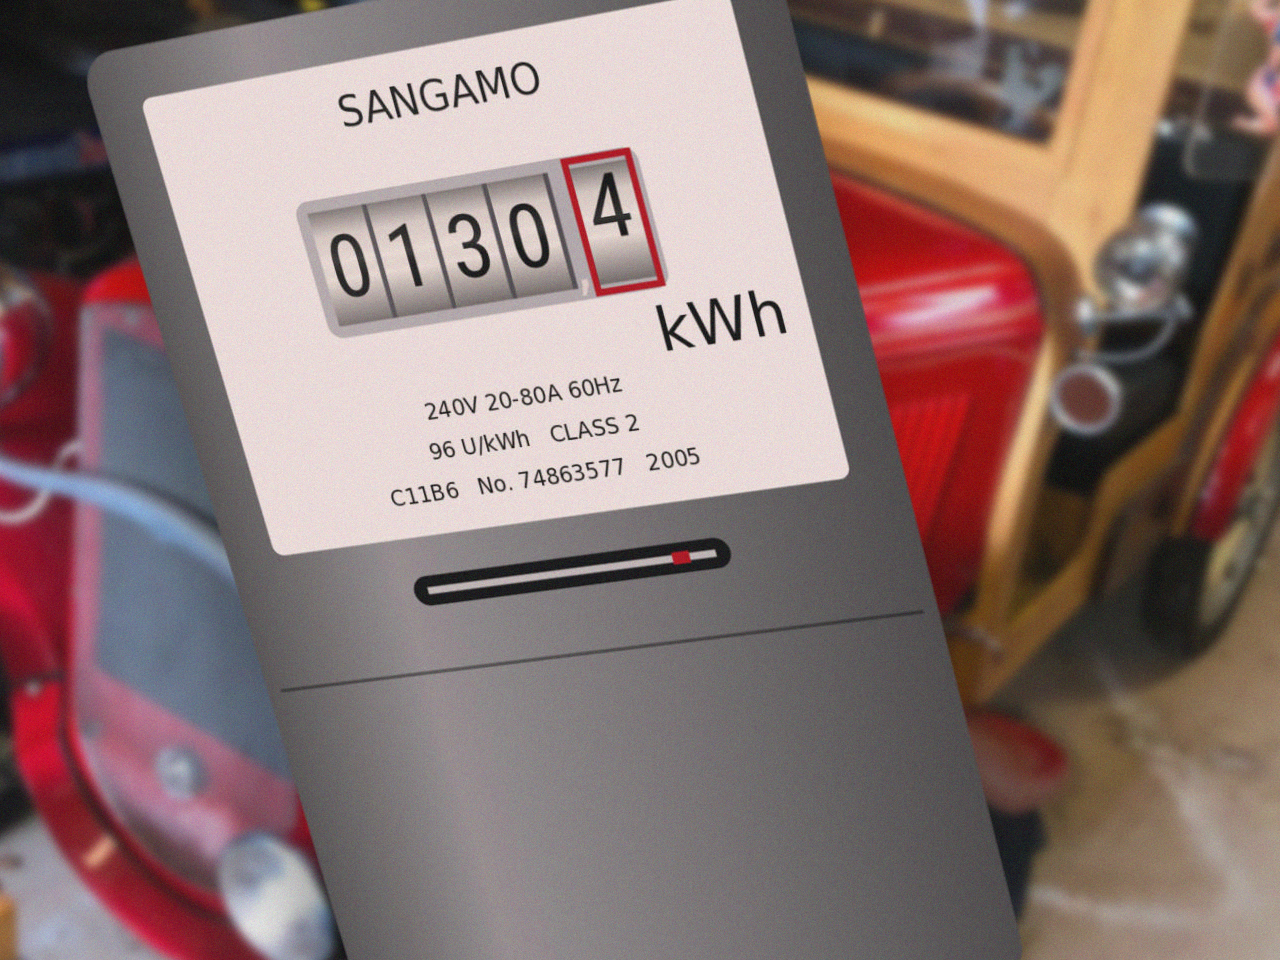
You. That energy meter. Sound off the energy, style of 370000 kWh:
130.4 kWh
